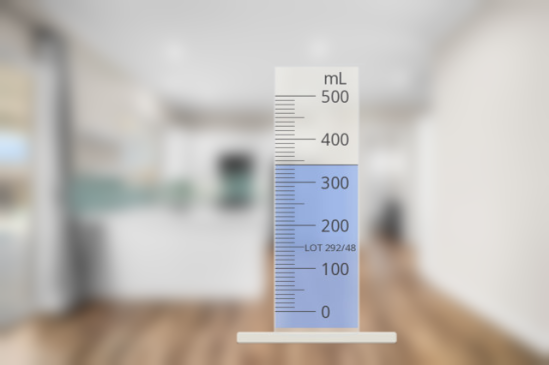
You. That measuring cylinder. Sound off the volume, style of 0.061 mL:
340 mL
